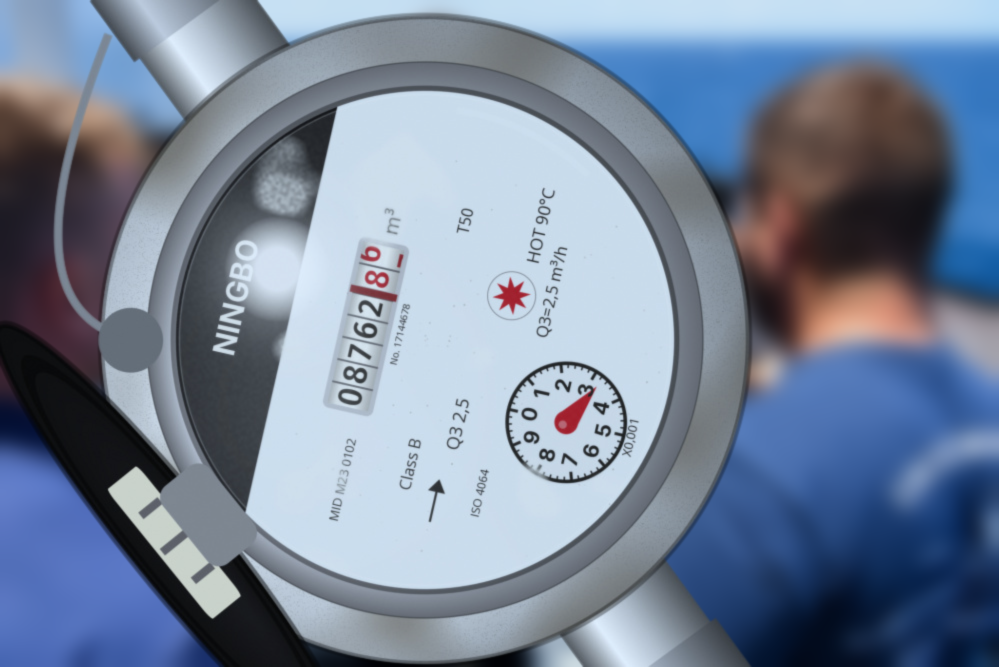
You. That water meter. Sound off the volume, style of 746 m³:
8762.863 m³
